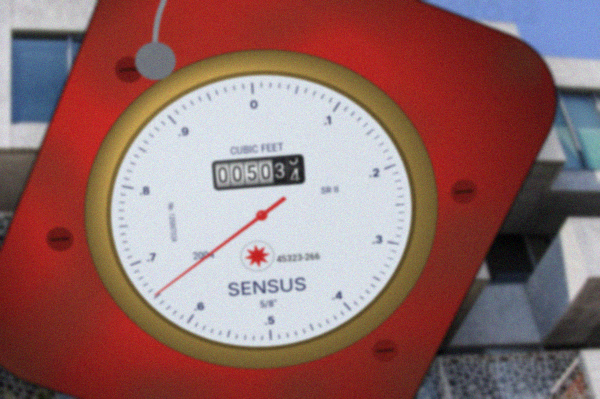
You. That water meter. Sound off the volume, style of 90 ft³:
5033.65 ft³
